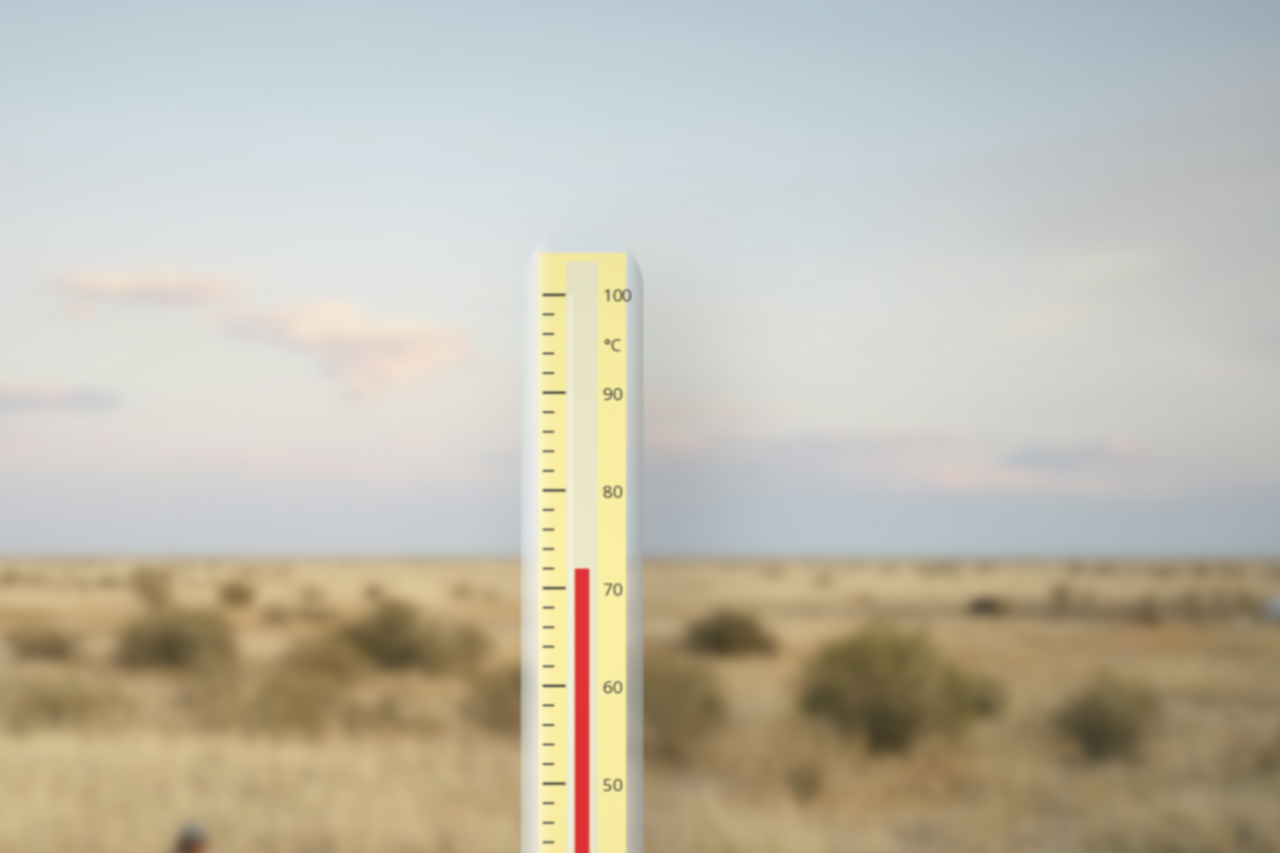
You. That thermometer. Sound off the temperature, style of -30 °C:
72 °C
